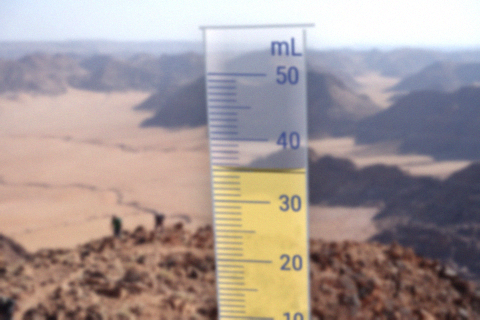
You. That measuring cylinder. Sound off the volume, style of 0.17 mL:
35 mL
